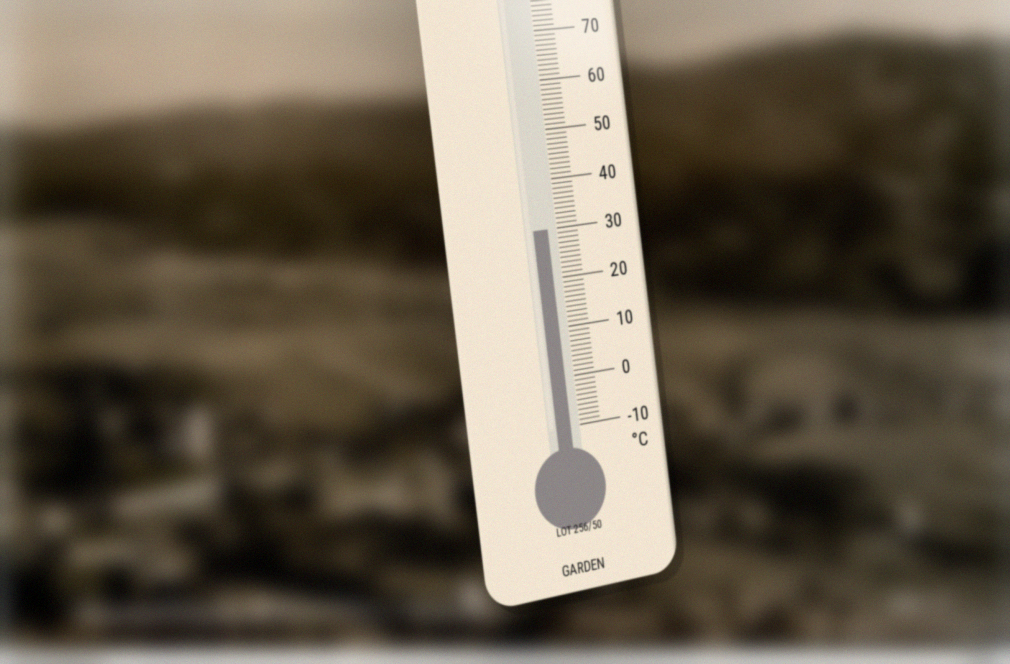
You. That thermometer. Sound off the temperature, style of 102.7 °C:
30 °C
